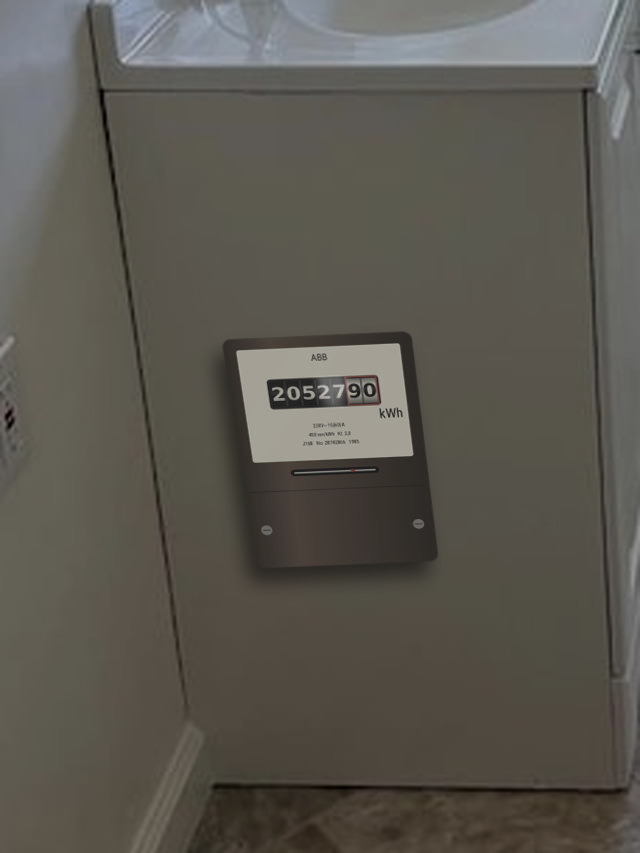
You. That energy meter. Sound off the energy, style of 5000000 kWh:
20527.90 kWh
